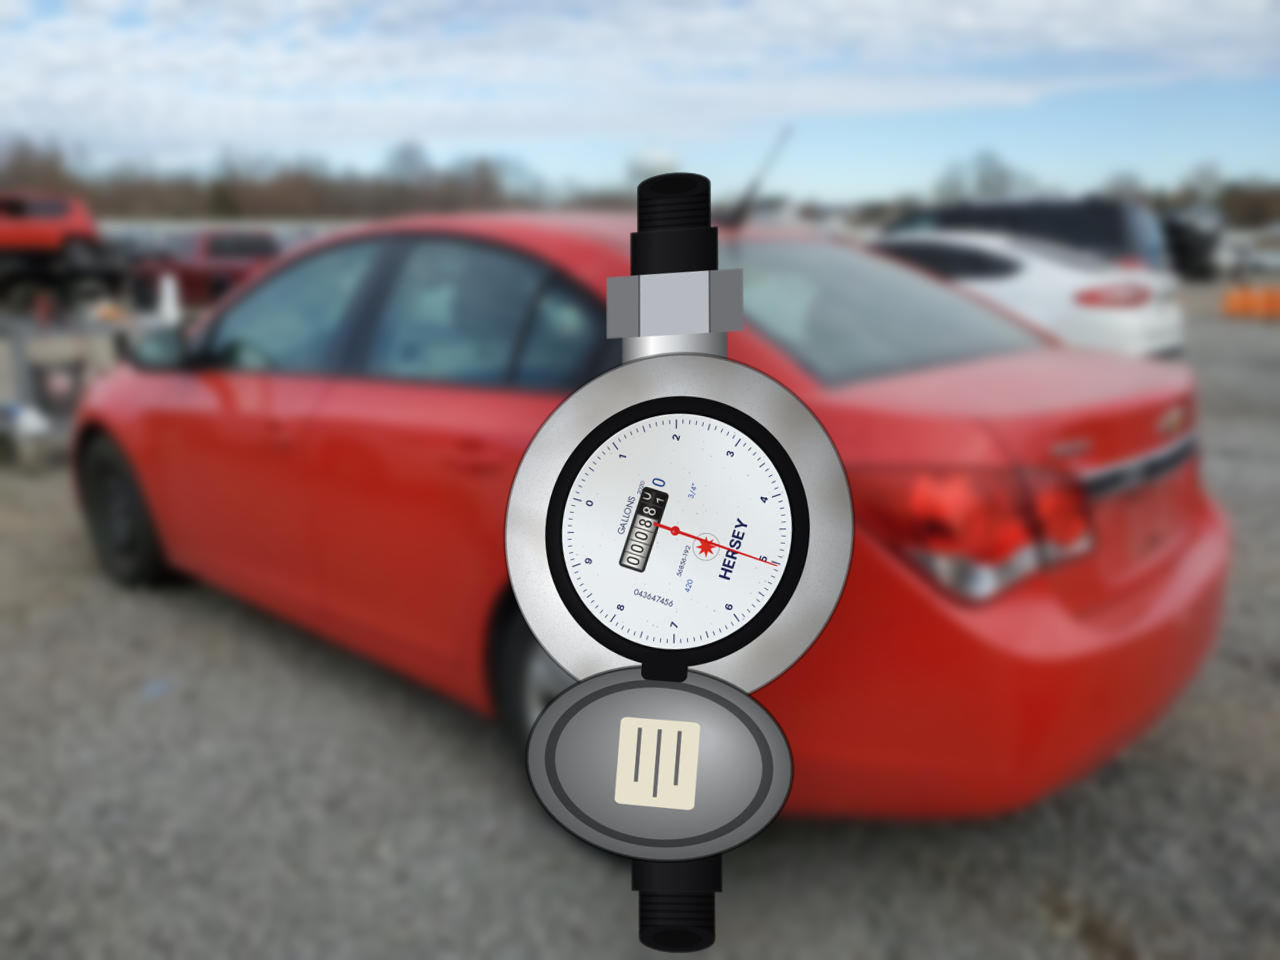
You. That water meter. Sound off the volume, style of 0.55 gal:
8805.0 gal
